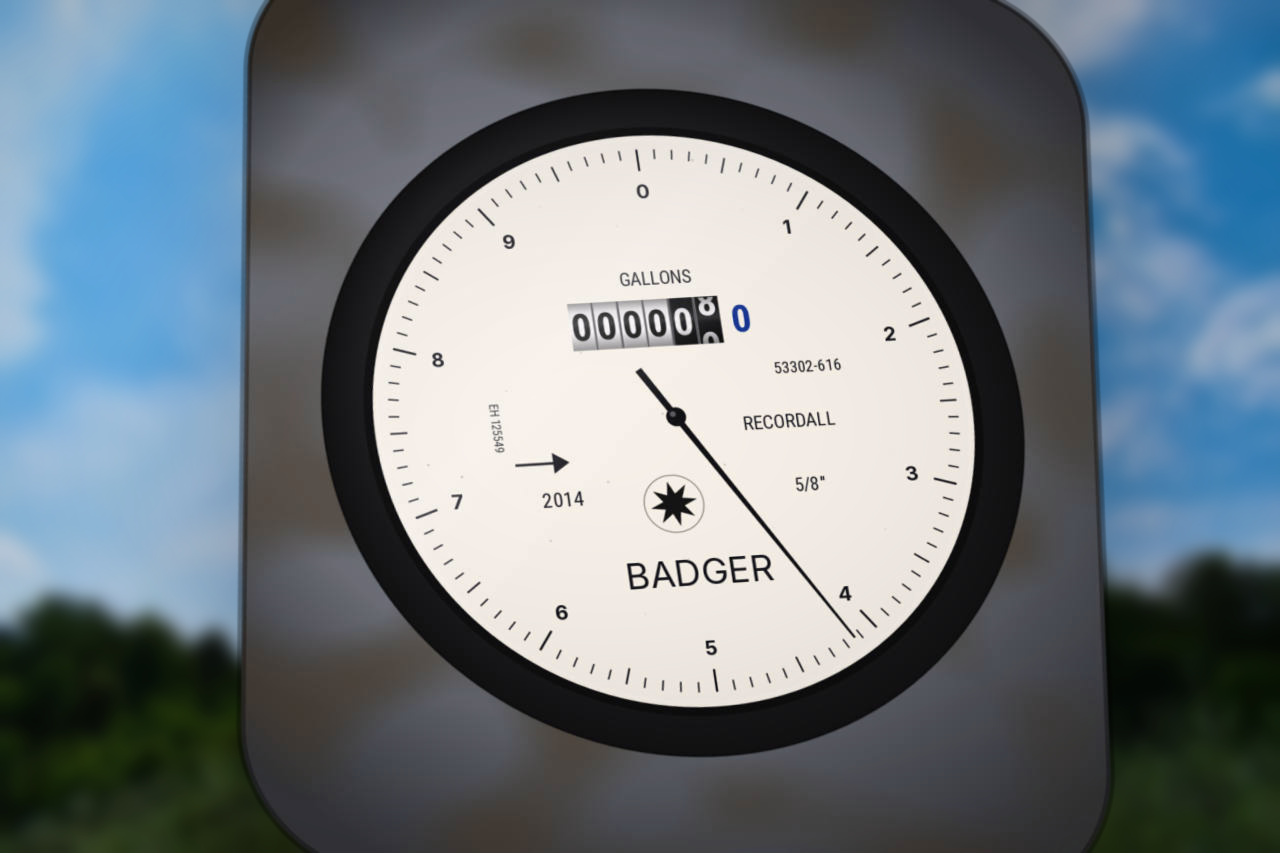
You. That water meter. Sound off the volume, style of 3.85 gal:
84.1 gal
